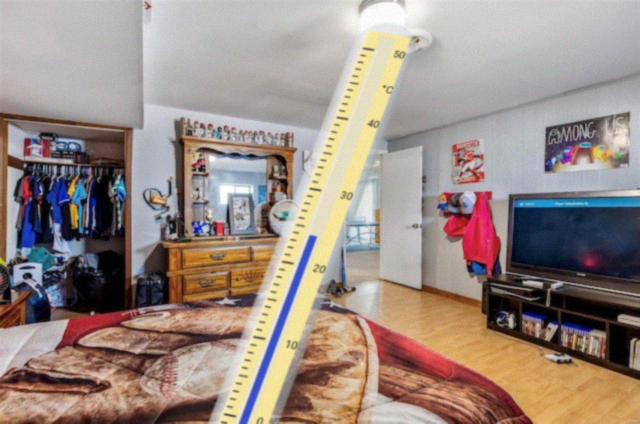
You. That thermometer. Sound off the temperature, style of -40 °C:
24 °C
